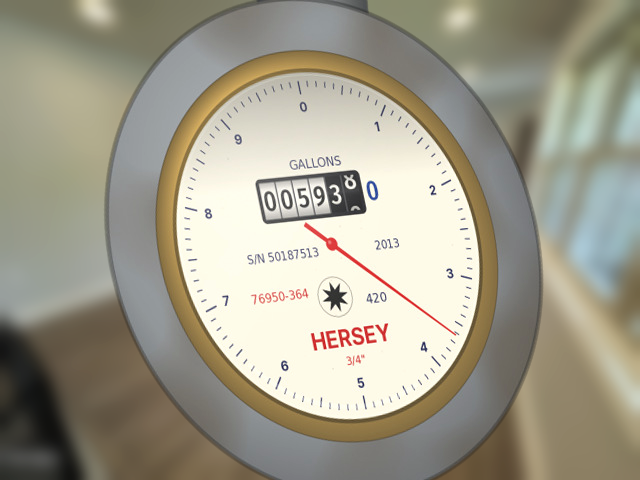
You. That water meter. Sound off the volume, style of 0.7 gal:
59383.6 gal
